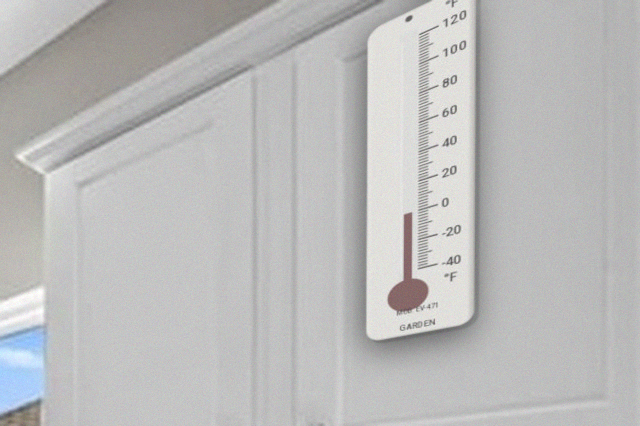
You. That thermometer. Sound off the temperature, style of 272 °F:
0 °F
